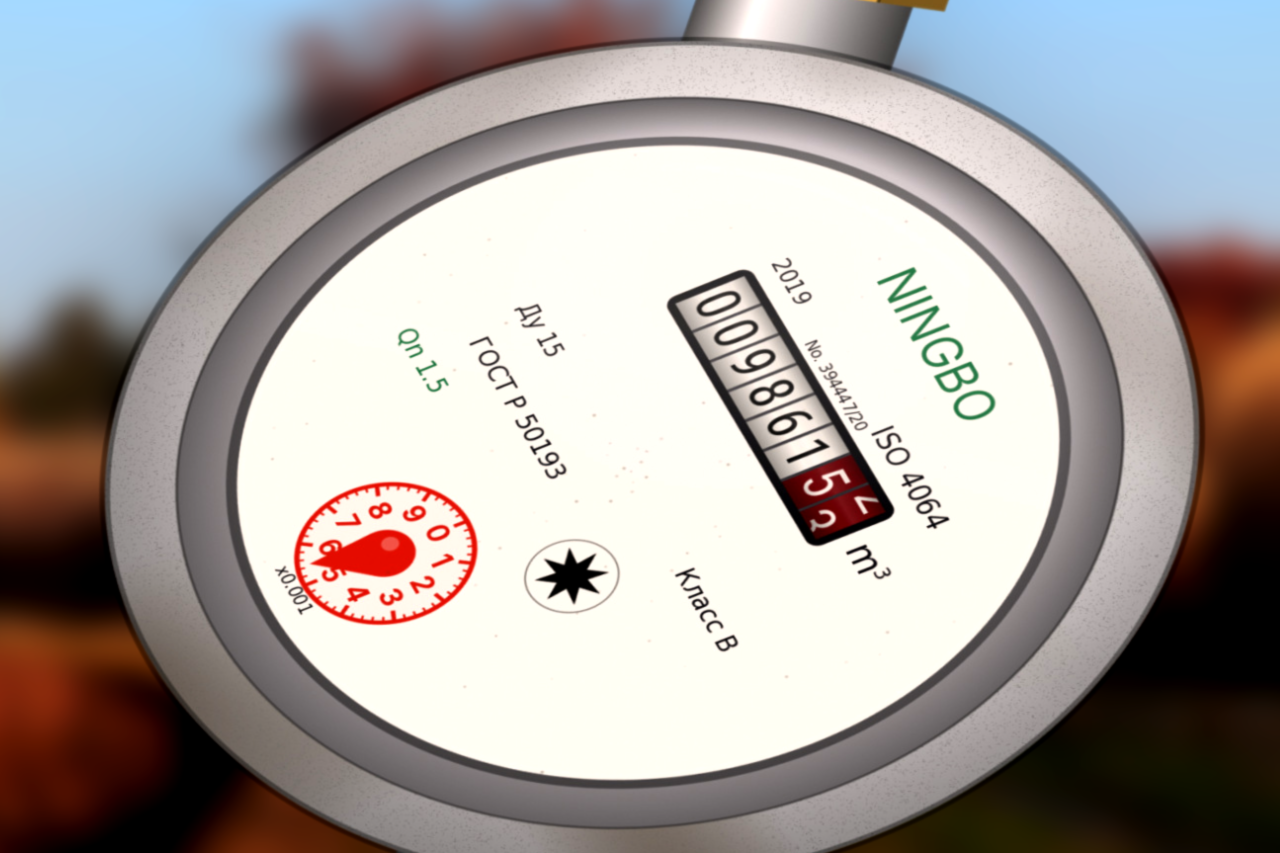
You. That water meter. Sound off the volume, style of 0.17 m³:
9861.525 m³
